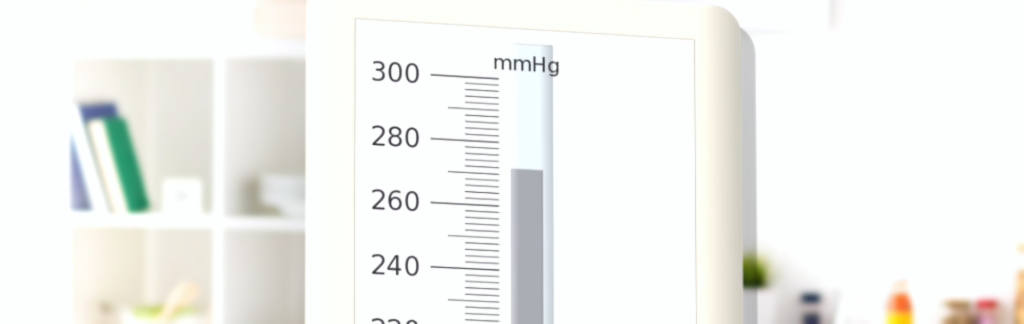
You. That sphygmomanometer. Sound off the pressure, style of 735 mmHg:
272 mmHg
